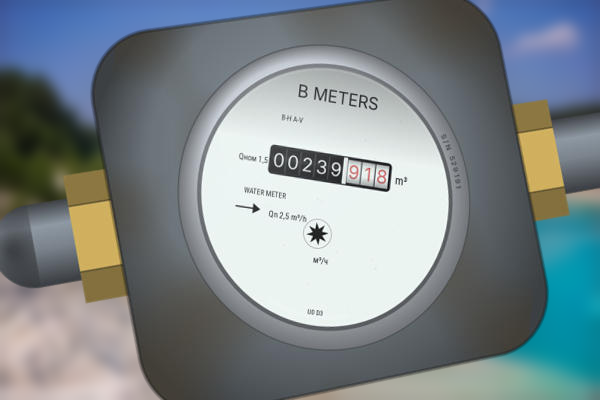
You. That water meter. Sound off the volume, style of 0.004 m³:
239.918 m³
